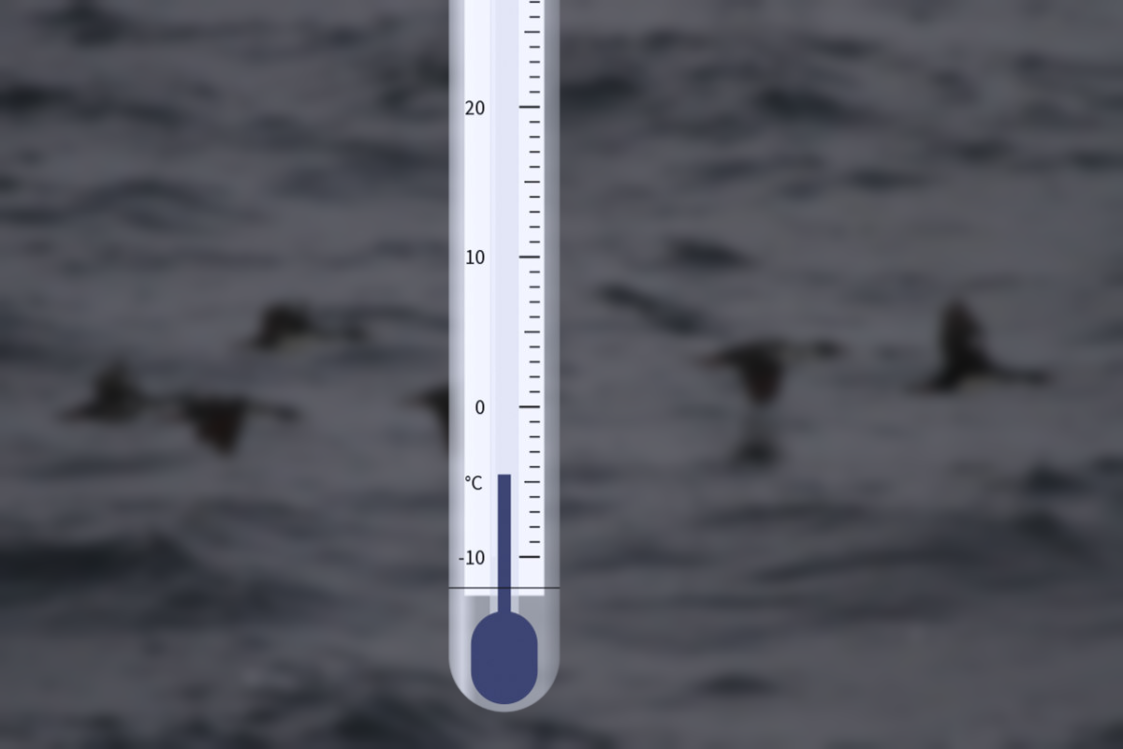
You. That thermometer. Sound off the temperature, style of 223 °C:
-4.5 °C
